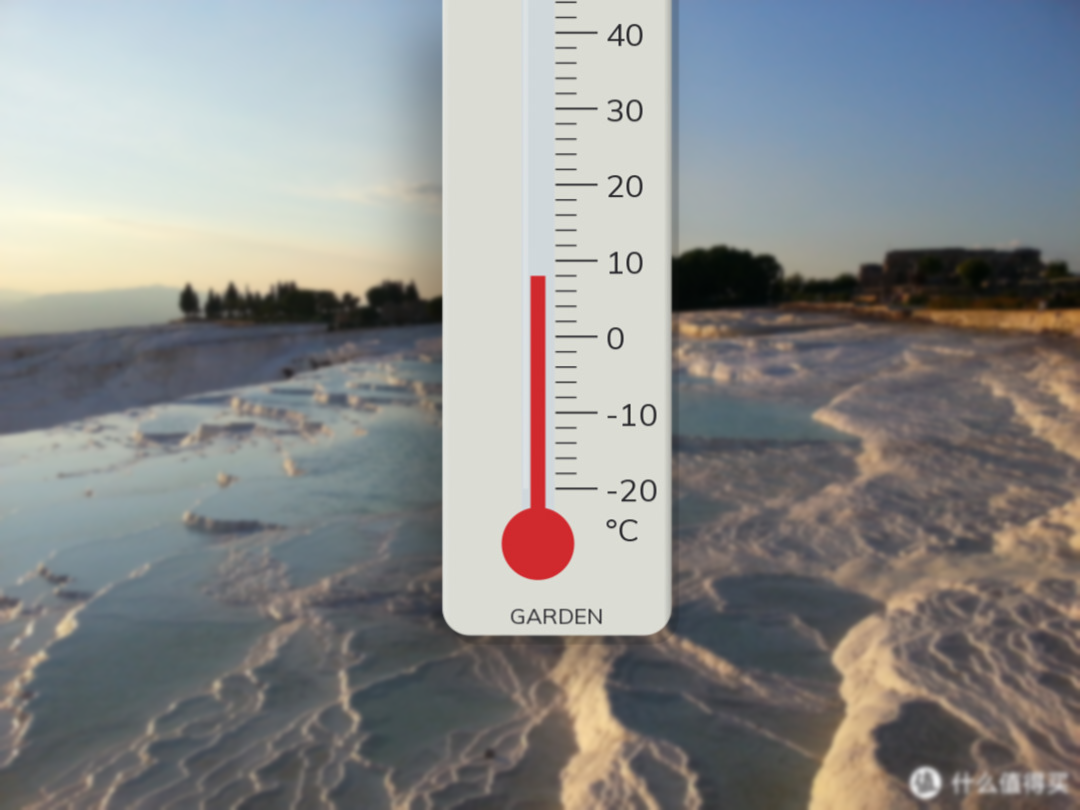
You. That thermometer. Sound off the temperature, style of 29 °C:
8 °C
